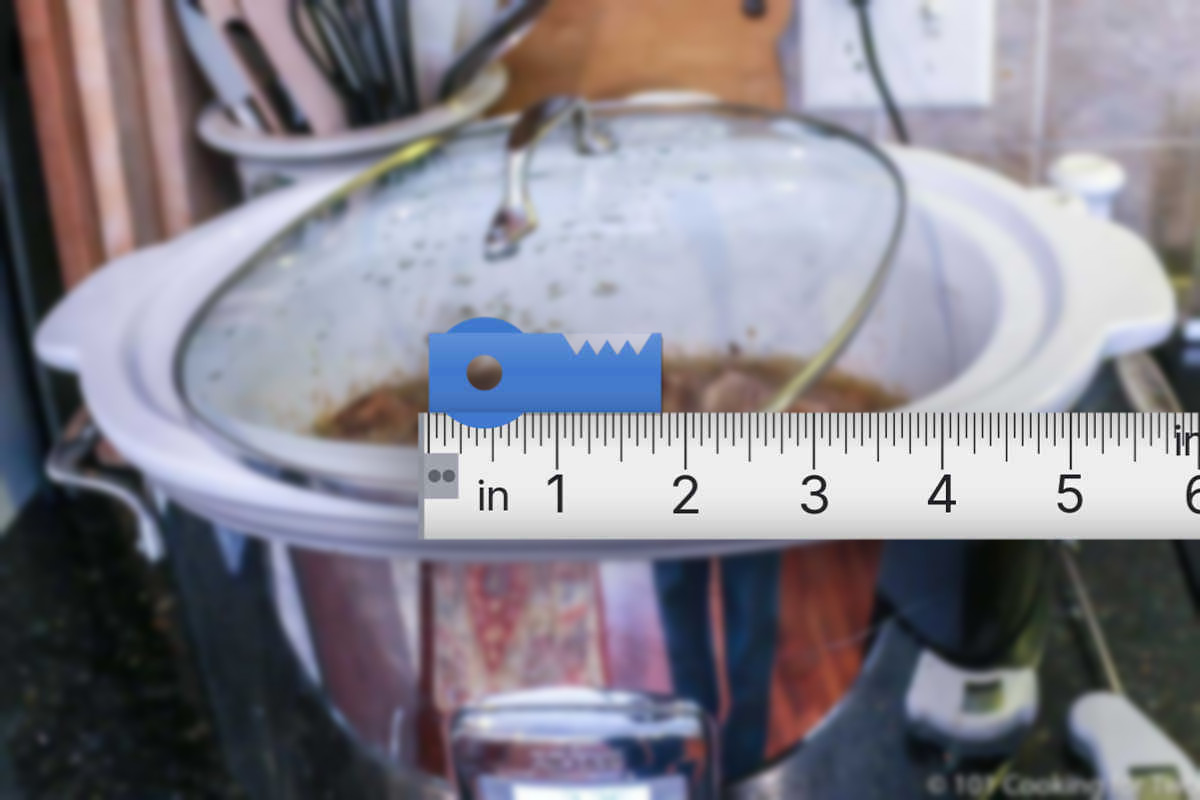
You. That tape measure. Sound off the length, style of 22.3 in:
1.8125 in
